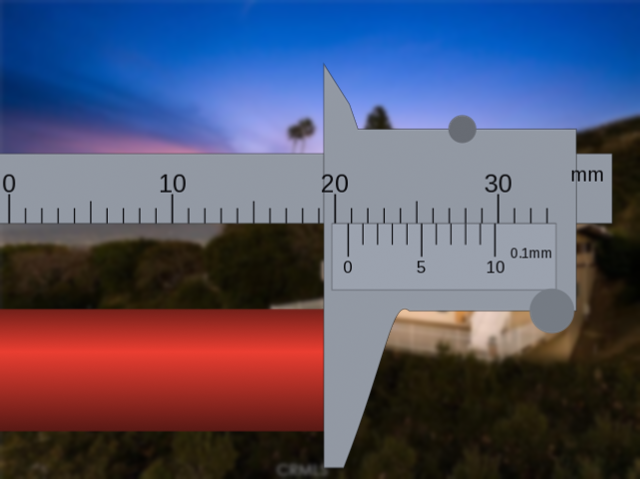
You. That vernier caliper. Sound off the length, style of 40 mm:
20.8 mm
